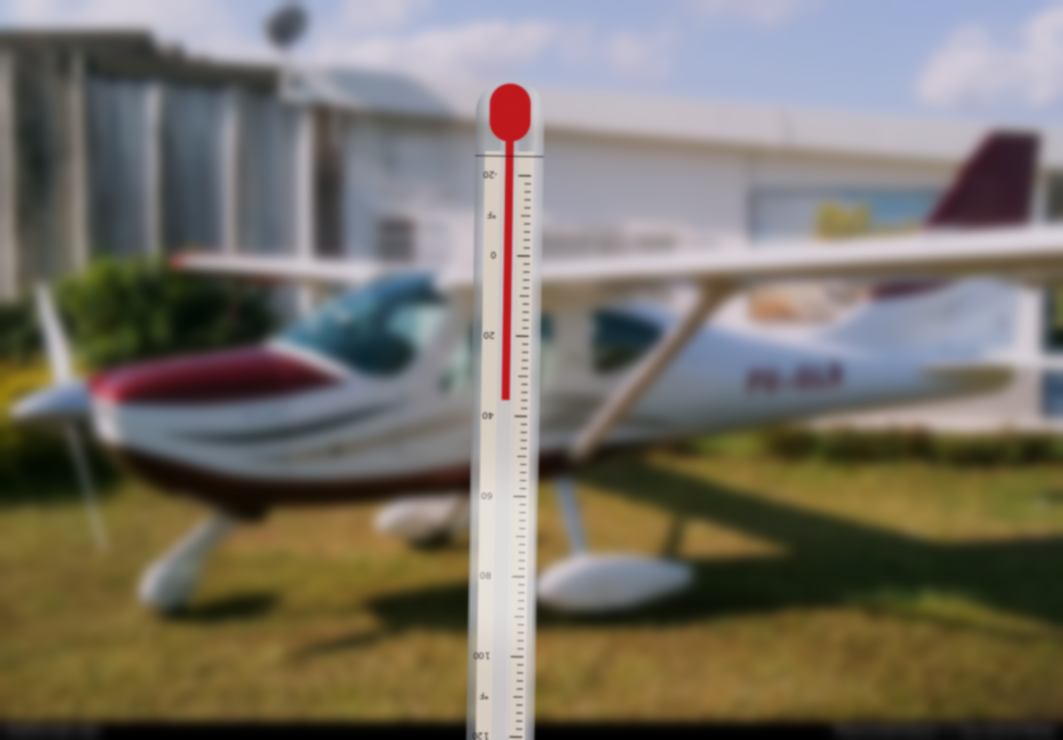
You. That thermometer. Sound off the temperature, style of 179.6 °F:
36 °F
